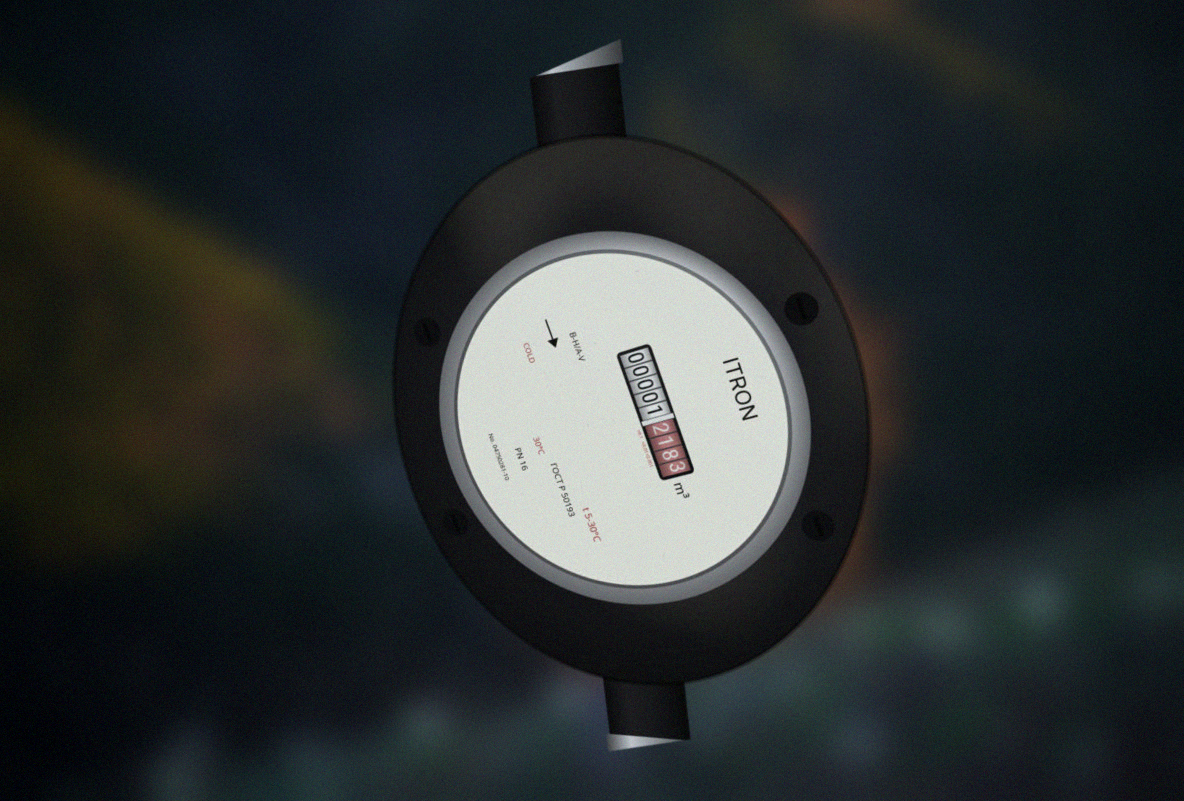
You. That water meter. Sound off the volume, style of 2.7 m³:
1.2183 m³
